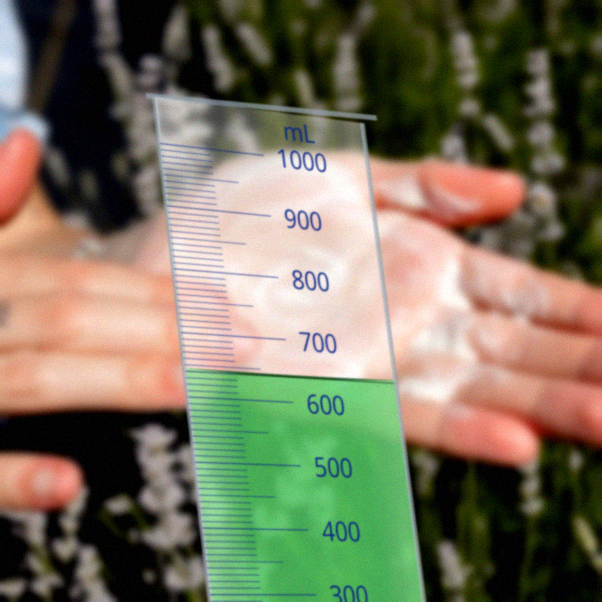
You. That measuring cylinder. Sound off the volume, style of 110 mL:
640 mL
